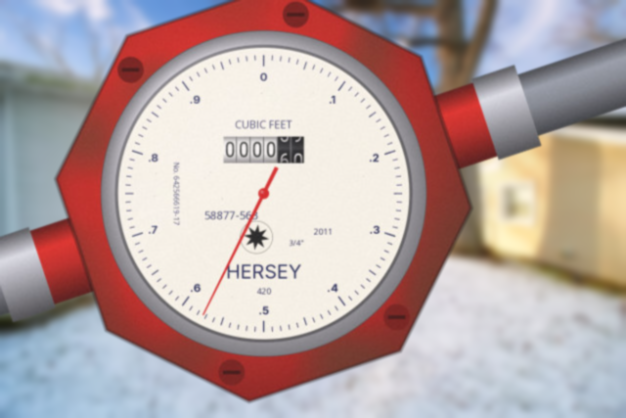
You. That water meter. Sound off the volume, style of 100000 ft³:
59.57 ft³
